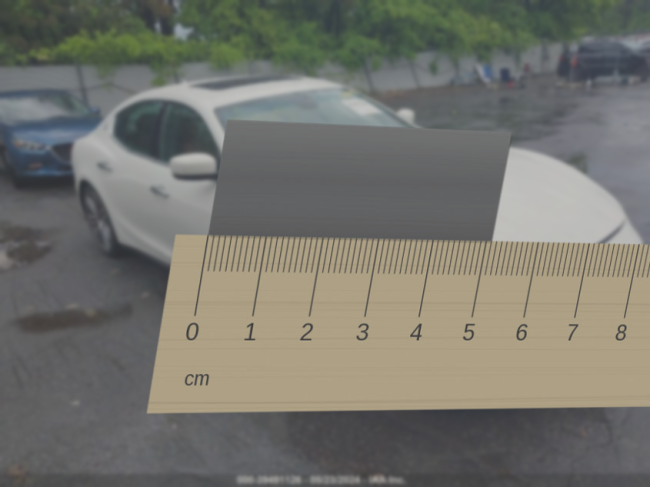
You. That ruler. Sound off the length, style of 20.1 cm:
5.1 cm
